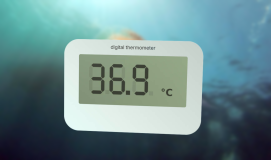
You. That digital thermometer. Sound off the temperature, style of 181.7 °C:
36.9 °C
